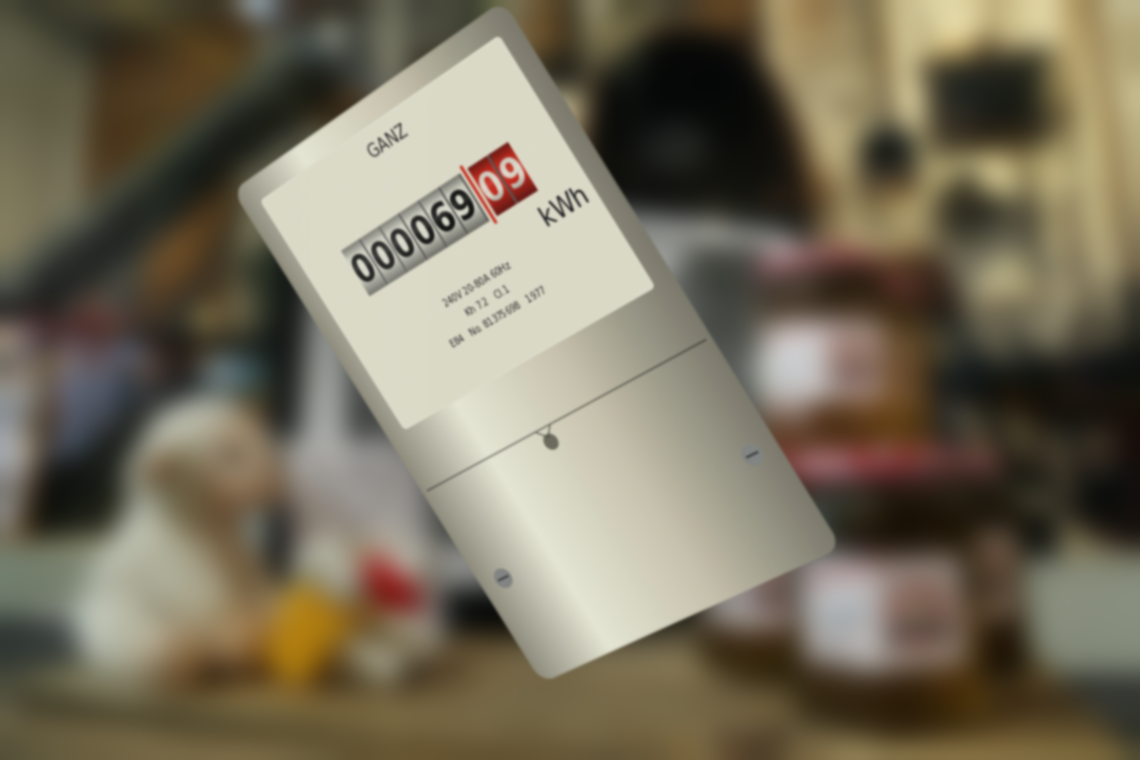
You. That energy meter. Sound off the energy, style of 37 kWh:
69.09 kWh
